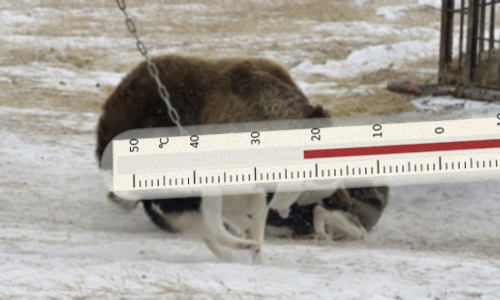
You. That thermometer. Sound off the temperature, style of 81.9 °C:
22 °C
